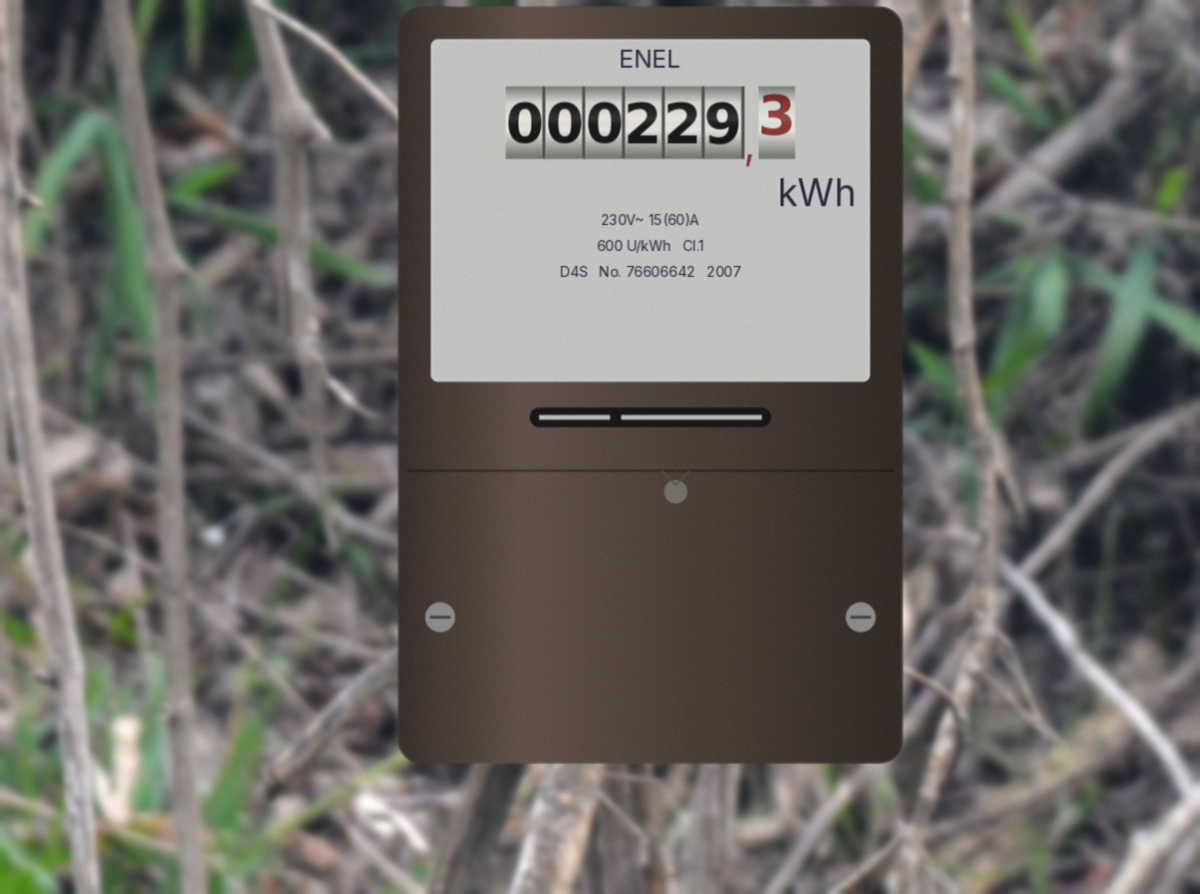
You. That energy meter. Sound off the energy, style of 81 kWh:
229.3 kWh
